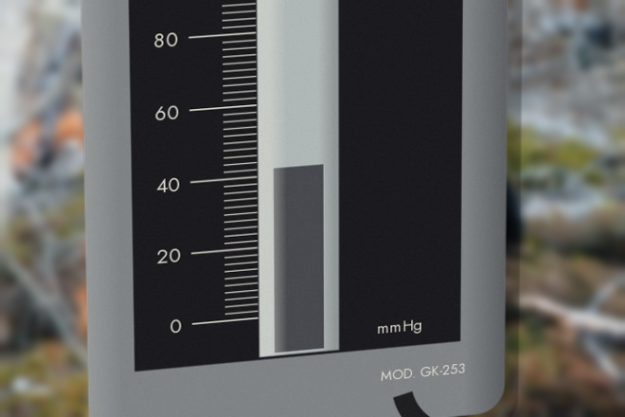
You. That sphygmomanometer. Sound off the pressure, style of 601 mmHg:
42 mmHg
